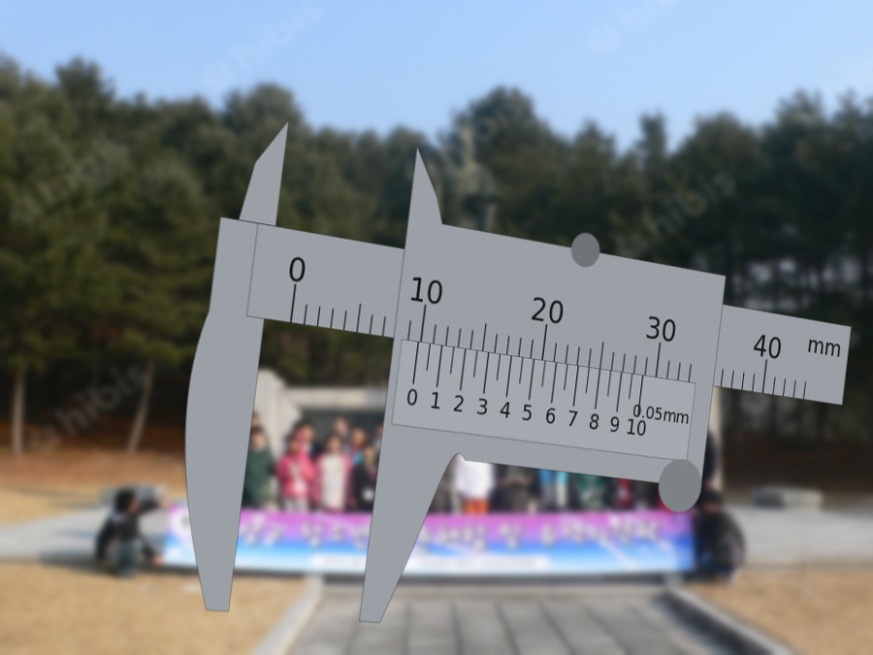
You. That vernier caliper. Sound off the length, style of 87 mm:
9.8 mm
